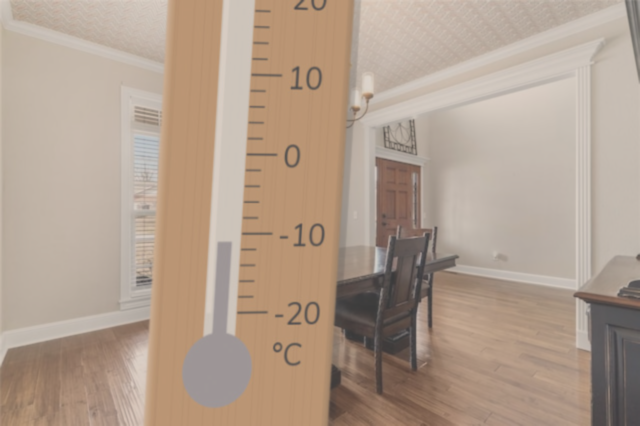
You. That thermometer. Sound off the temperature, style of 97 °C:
-11 °C
